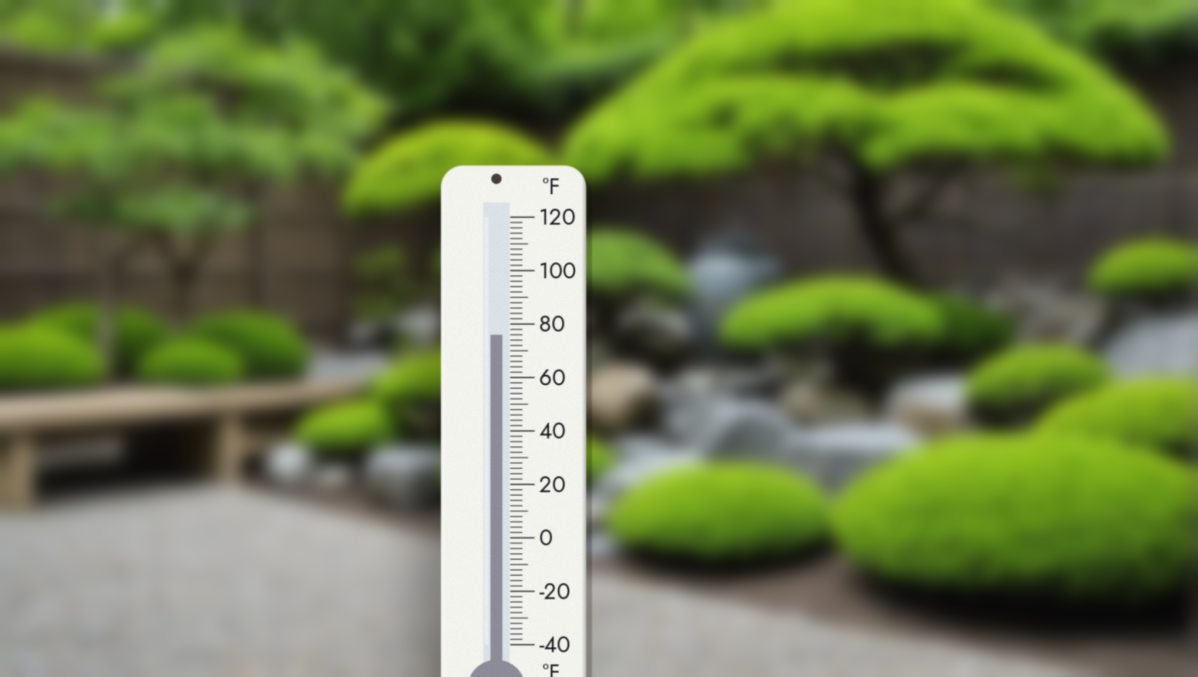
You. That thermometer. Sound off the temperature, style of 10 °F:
76 °F
